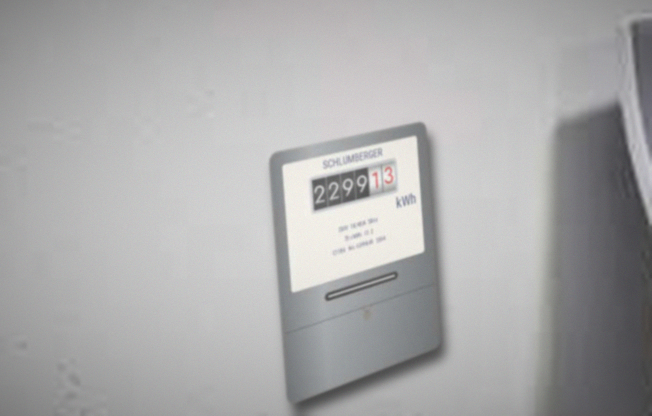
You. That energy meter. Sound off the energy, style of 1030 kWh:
2299.13 kWh
